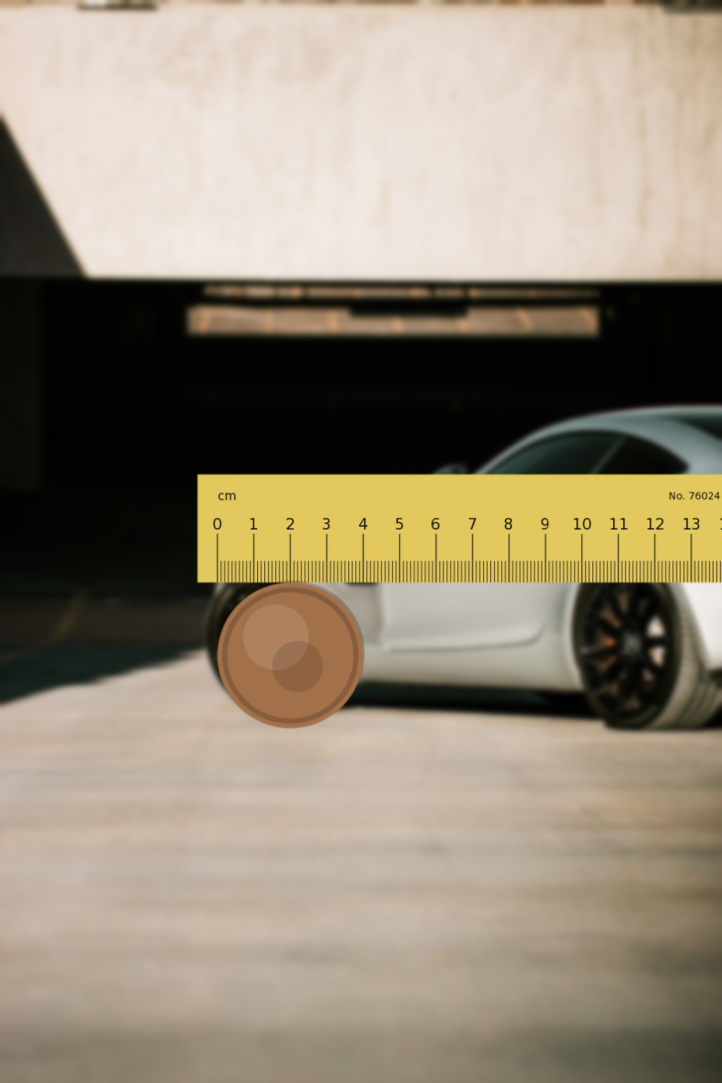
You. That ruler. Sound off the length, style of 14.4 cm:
4 cm
